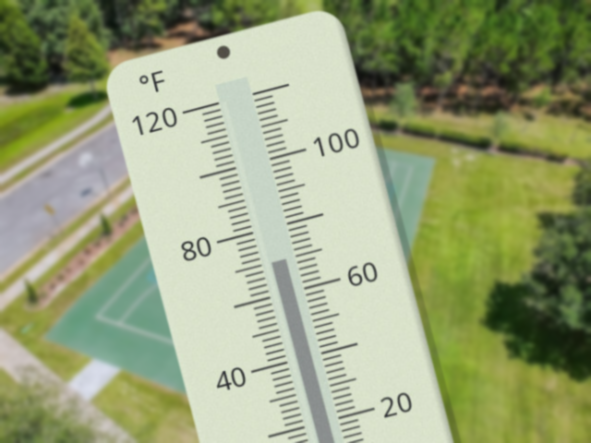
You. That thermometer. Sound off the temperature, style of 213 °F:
70 °F
